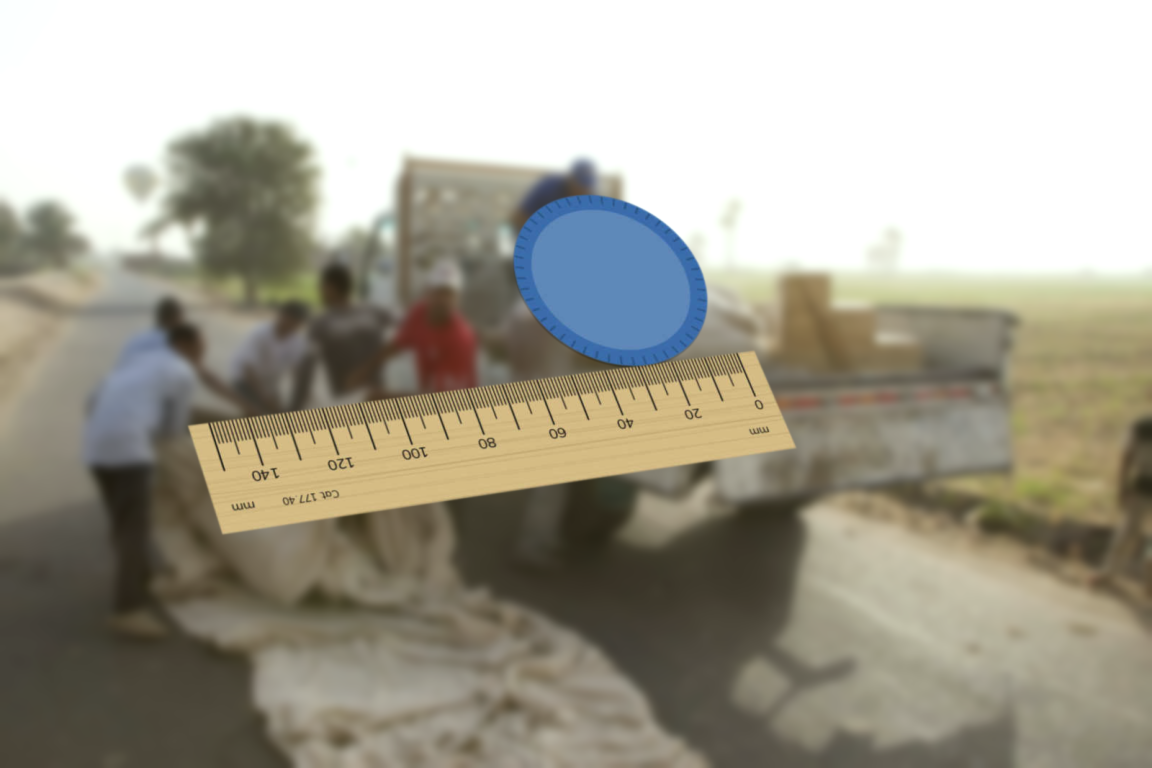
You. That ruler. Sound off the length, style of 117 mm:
55 mm
